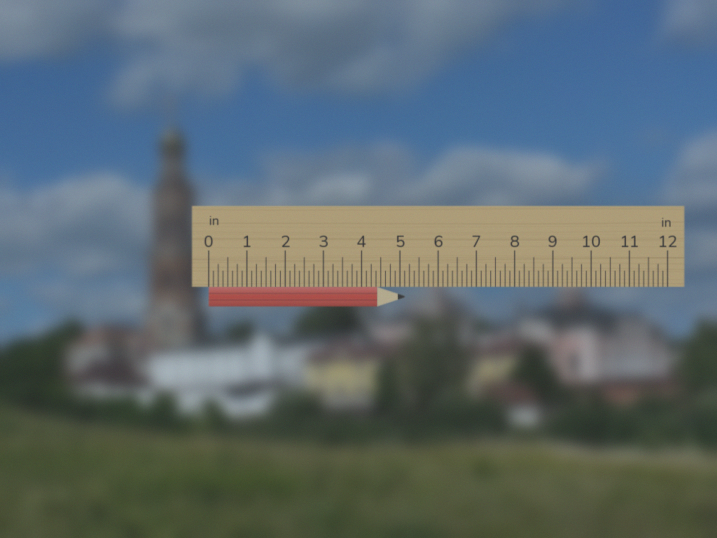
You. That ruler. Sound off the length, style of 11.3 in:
5.125 in
